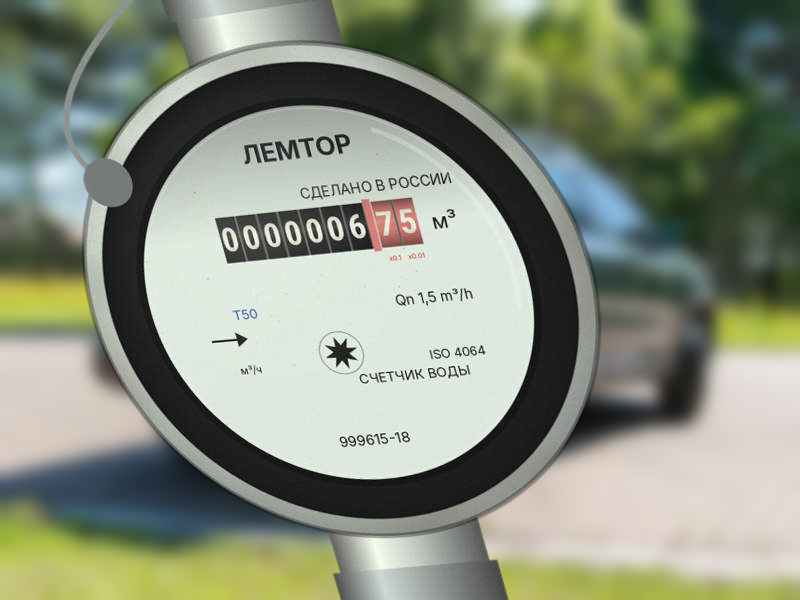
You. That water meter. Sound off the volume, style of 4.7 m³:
6.75 m³
